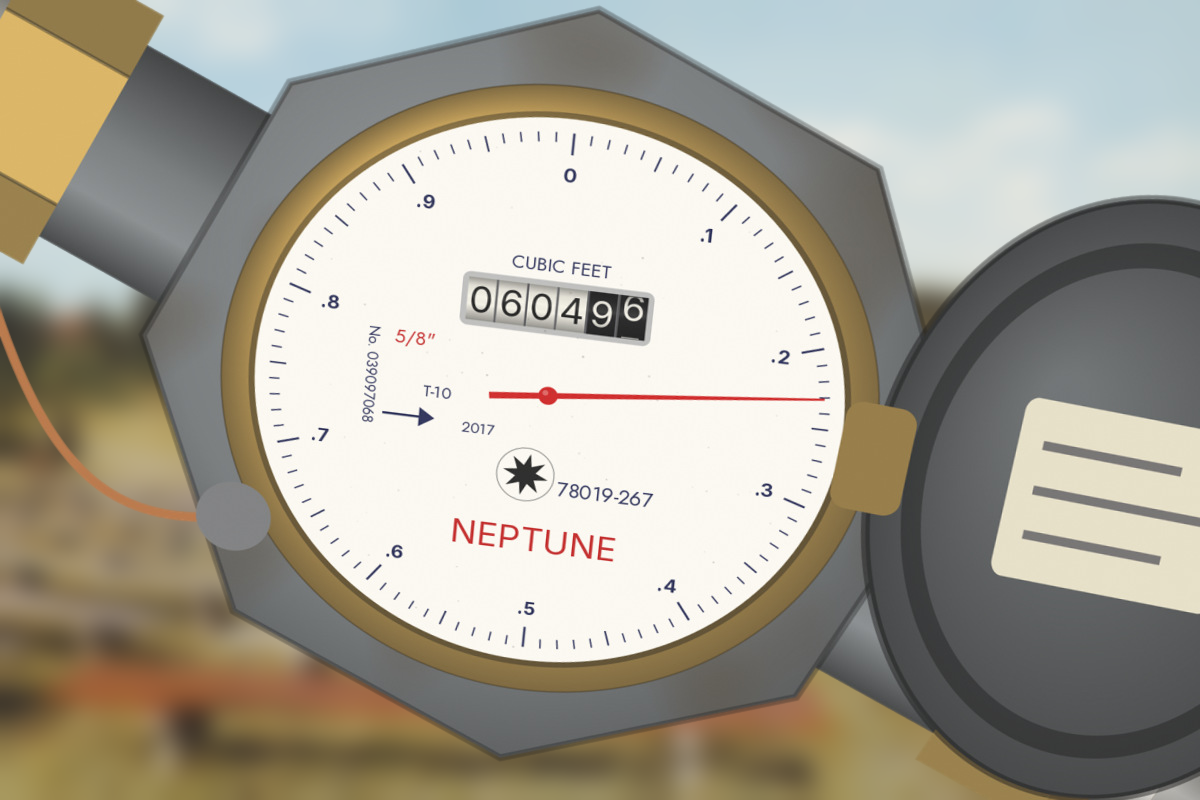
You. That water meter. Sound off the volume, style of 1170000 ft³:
60496.23 ft³
